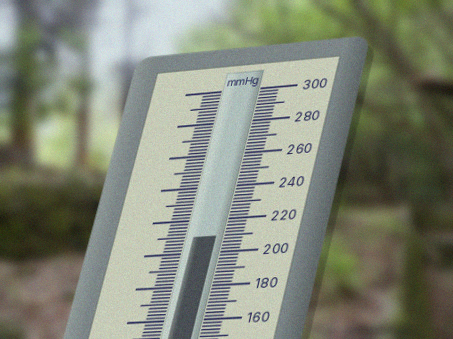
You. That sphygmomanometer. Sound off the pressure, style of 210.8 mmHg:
210 mmHg
